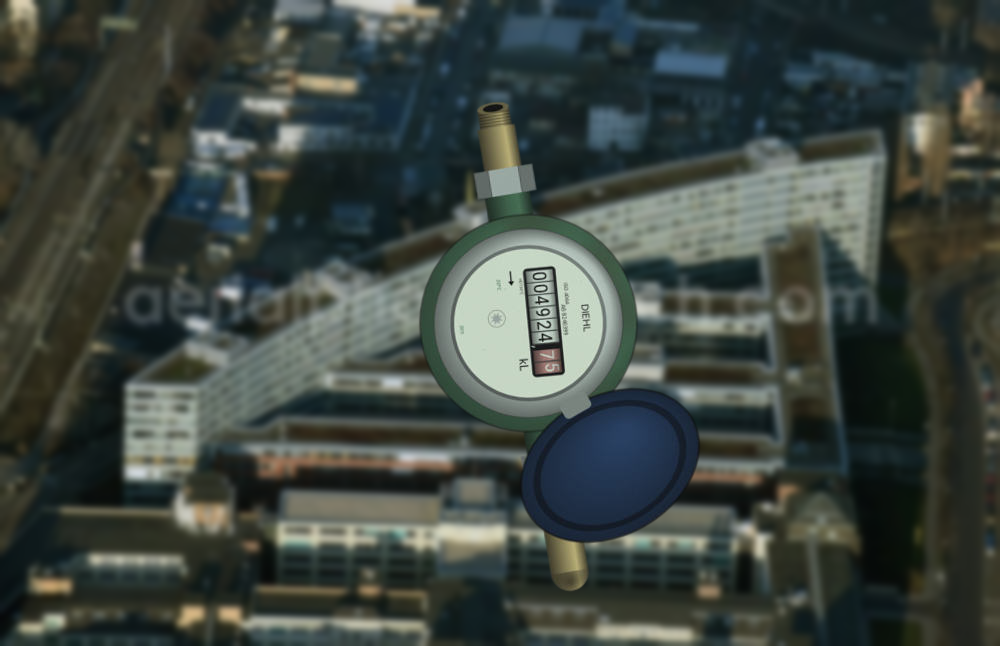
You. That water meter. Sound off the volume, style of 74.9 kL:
4924.75 kL
